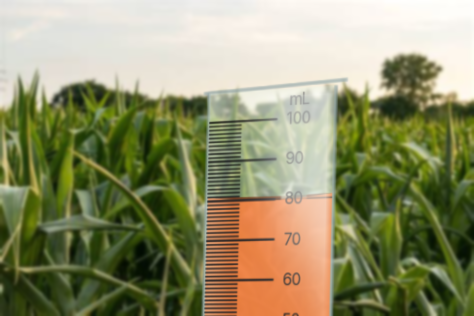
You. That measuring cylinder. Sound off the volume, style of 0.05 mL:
80 mL
